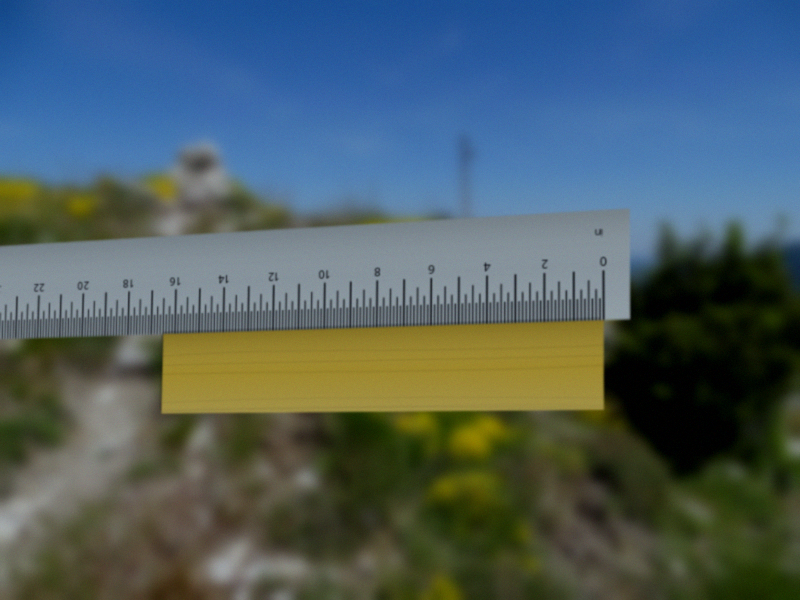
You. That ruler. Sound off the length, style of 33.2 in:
16.5 in
